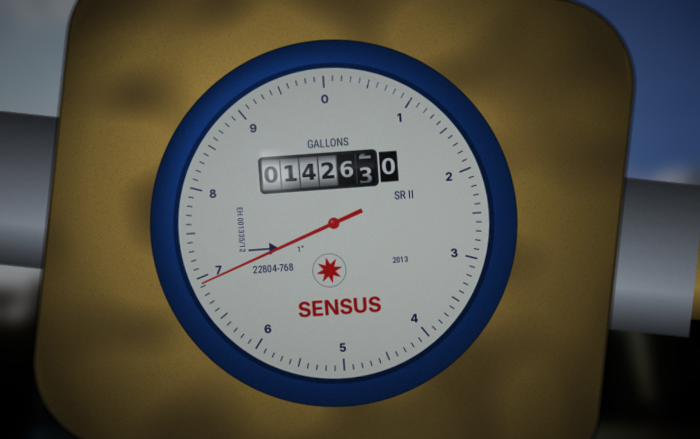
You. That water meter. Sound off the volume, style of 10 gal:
142626.9 gal
